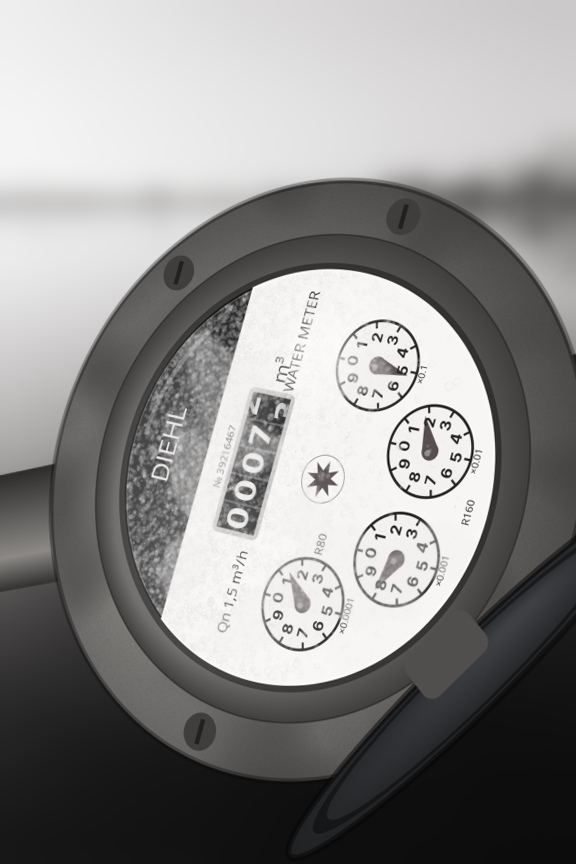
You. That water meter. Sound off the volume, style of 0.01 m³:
72.5181 m³
